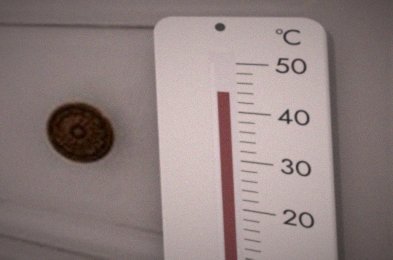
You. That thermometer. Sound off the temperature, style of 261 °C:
44 °C
